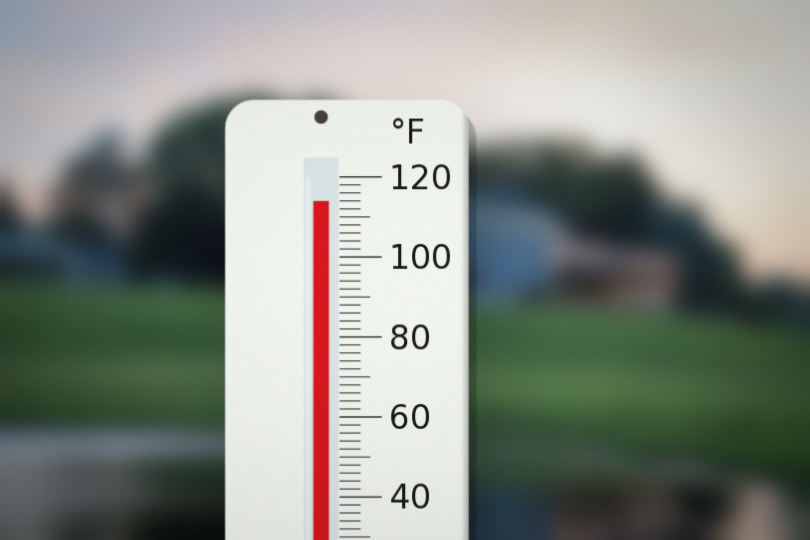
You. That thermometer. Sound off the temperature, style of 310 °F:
114 °F
